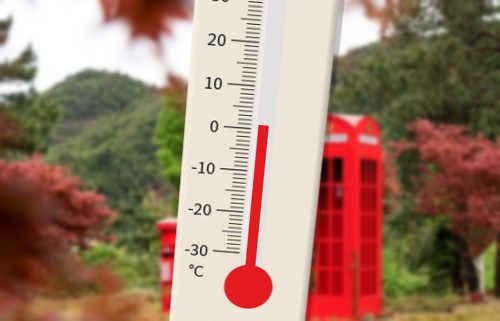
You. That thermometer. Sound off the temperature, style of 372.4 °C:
1 °C
